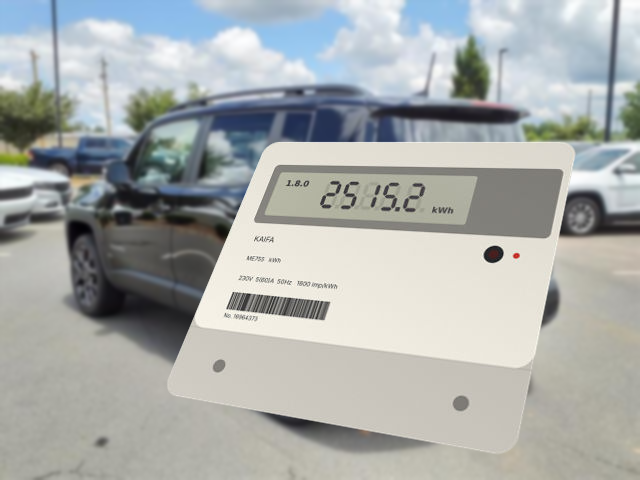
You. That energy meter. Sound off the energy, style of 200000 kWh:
2515.2 kWh
